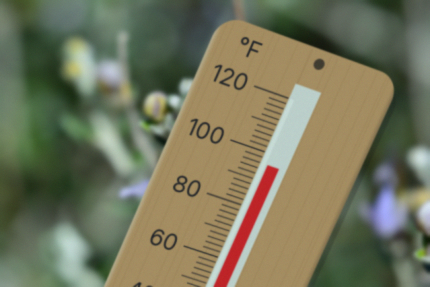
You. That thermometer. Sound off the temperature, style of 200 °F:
96 °F
